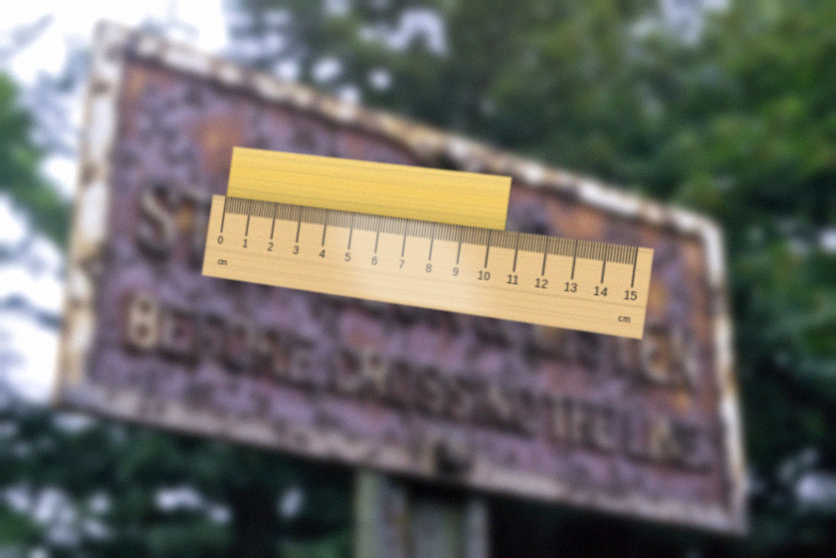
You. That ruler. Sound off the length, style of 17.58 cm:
10.5 cm
